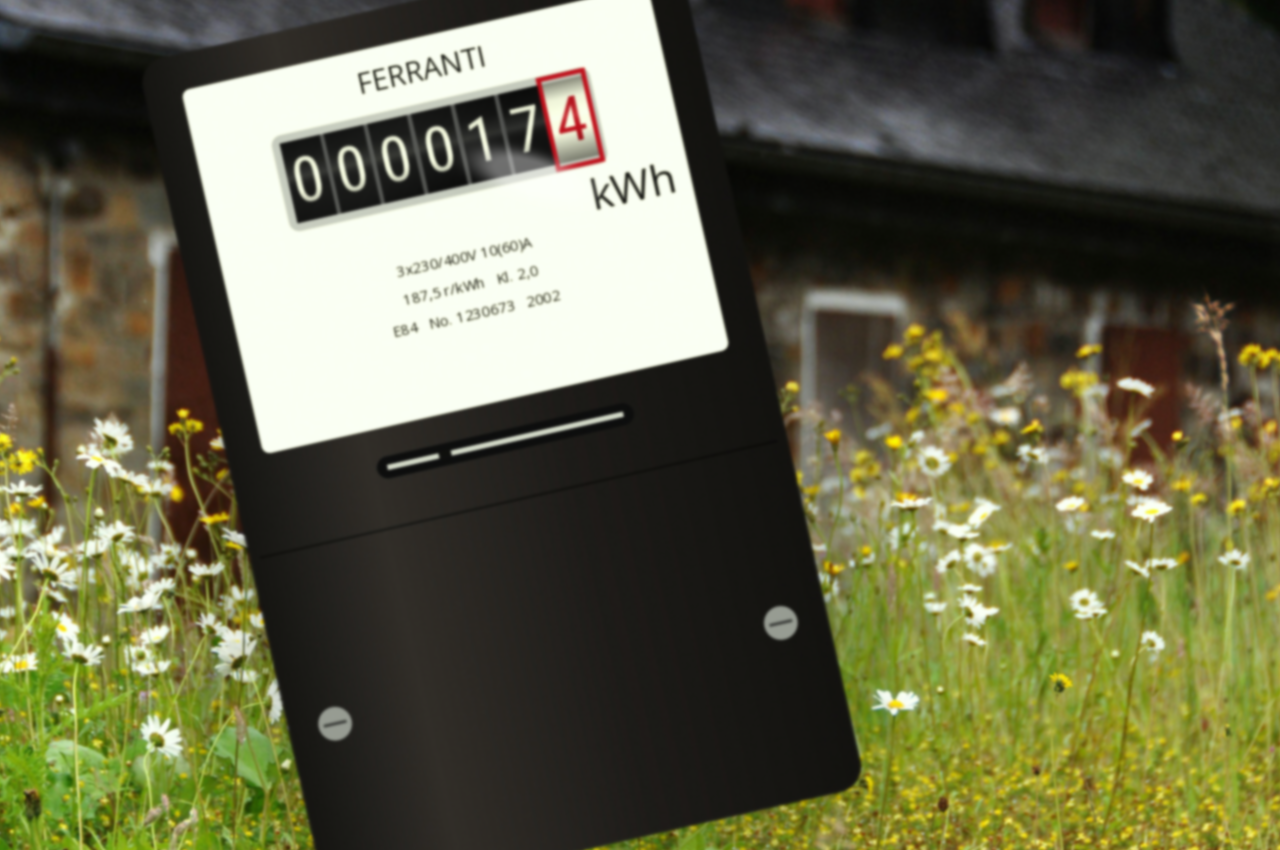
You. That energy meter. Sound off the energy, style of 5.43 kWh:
17.4 kWh
